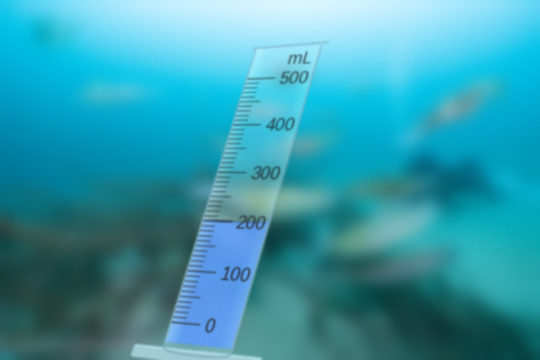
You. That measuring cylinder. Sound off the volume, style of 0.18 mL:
200 mL
